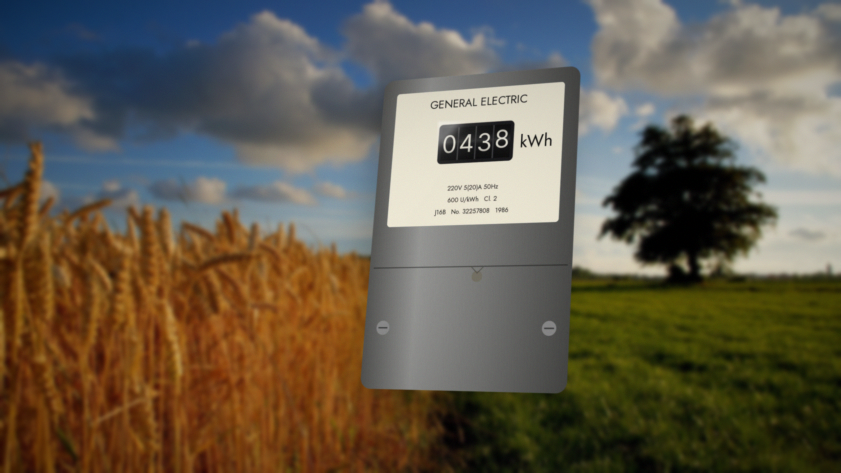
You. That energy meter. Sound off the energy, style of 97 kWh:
438 kWh
